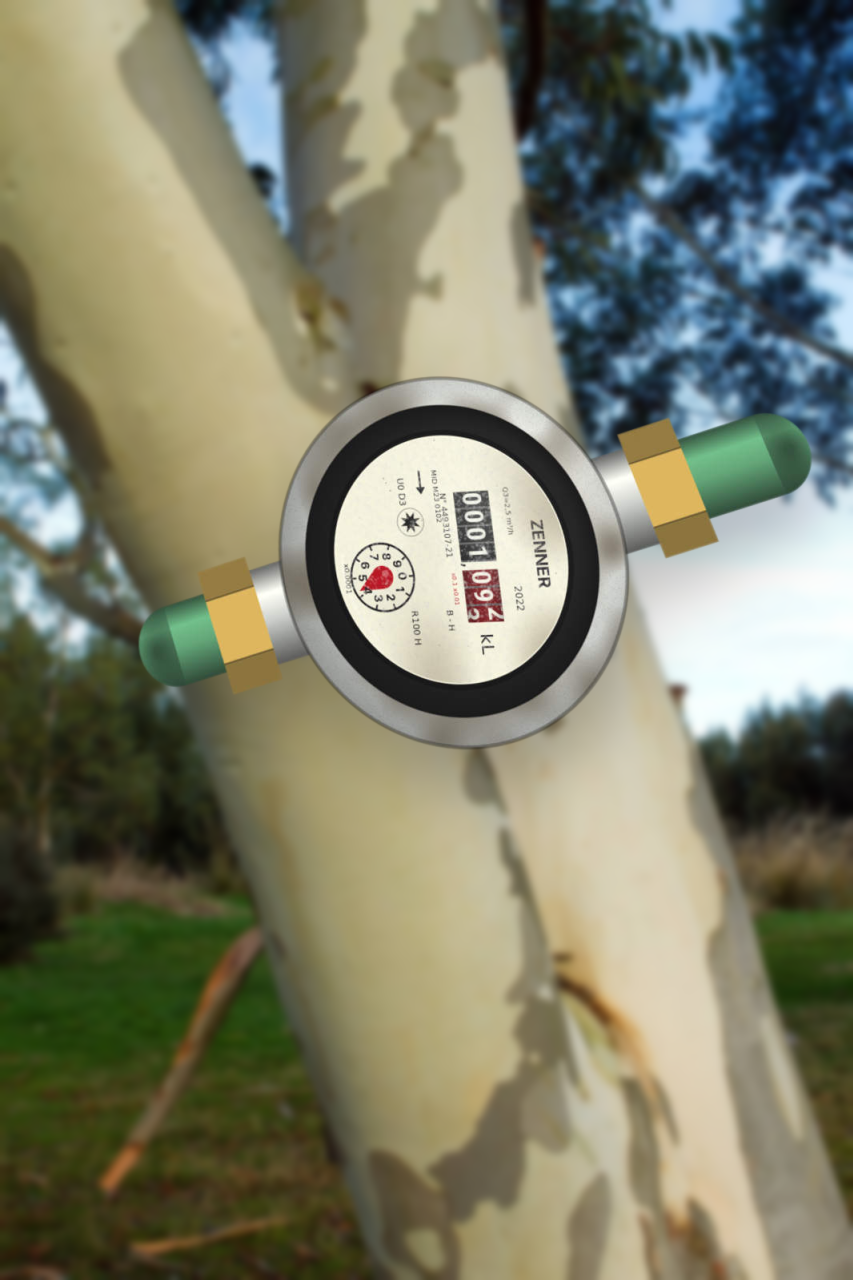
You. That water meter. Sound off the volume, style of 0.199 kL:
1.0924 kL
